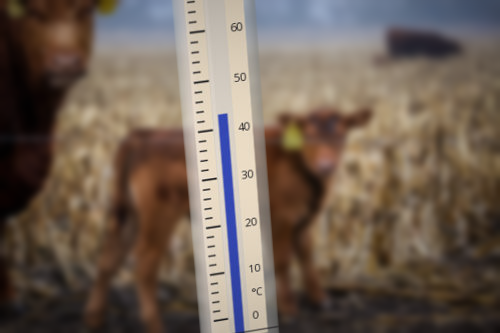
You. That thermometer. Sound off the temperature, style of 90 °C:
43 °C
